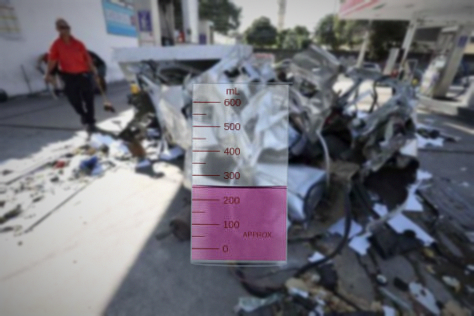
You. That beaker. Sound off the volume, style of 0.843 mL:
250 mL
